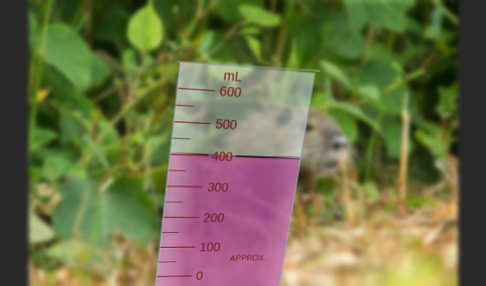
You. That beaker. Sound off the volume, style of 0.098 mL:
400 mL
